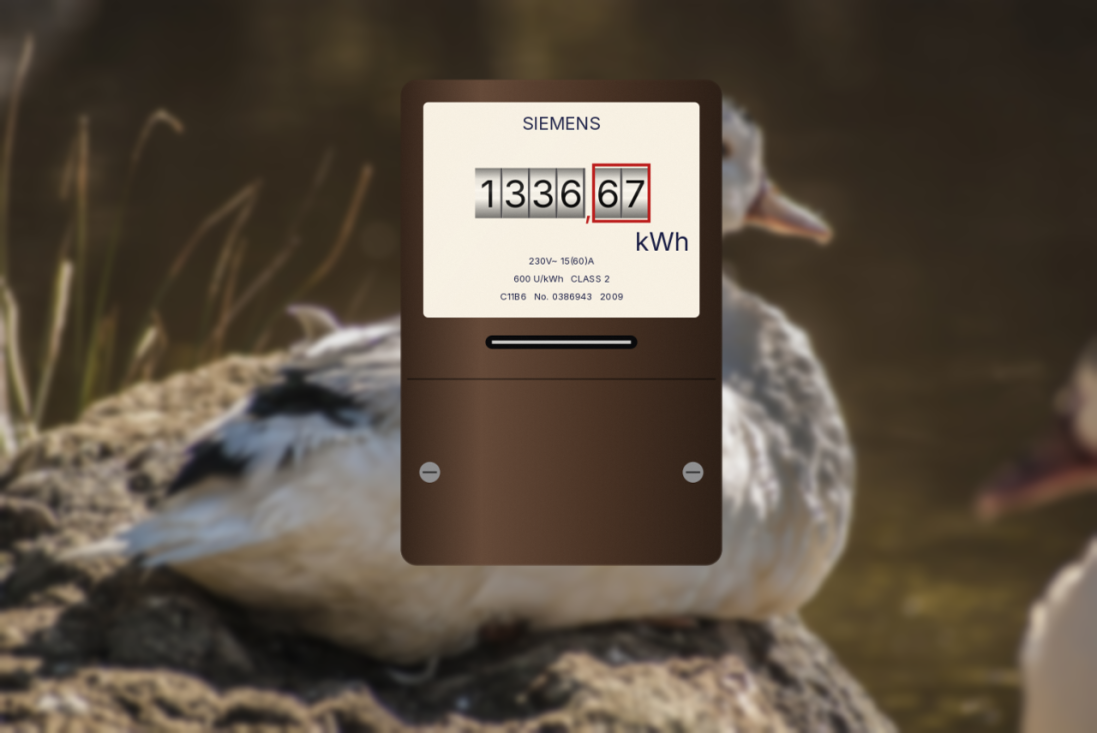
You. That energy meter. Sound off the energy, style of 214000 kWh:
1336.67 kWh
